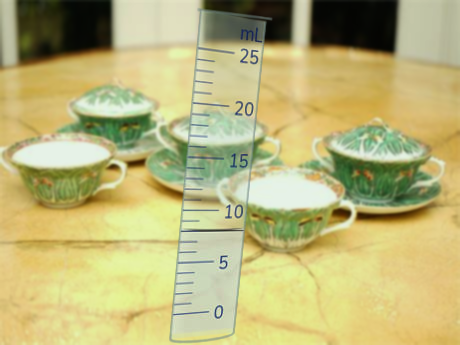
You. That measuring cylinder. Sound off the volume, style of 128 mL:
8 mL
